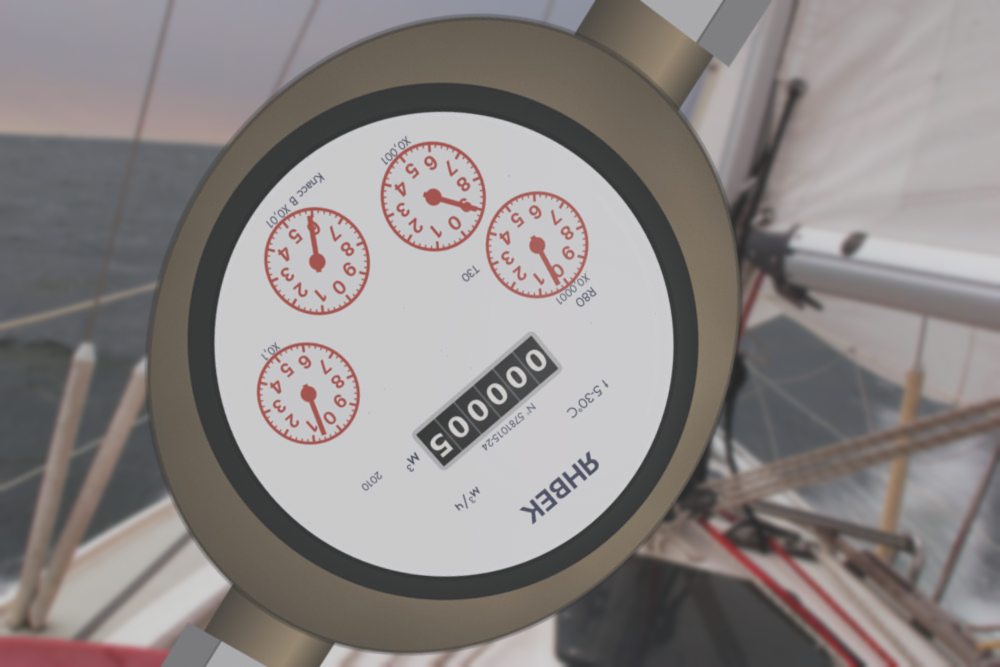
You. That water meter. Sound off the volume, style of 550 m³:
5.0590 m³
